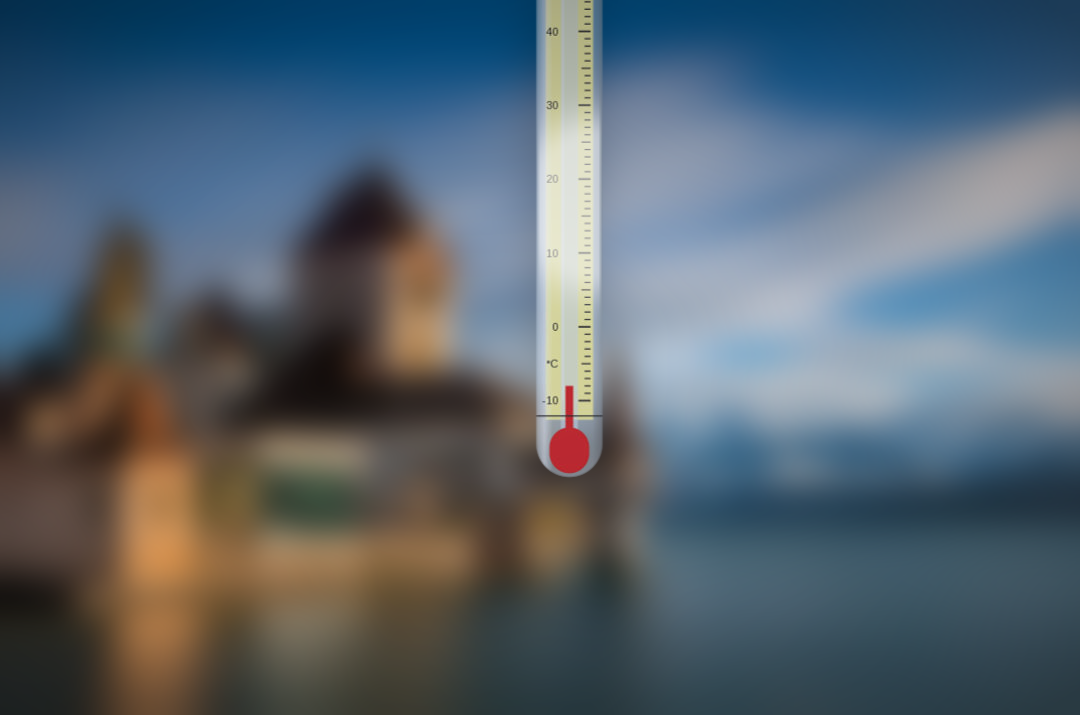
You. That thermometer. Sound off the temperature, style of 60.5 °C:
-8 °C
